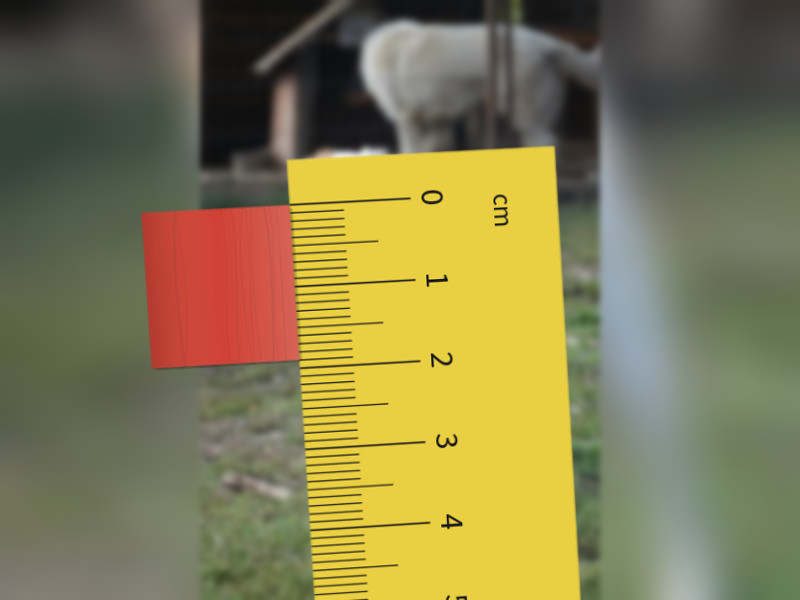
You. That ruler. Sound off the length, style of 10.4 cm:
1.9 cm
